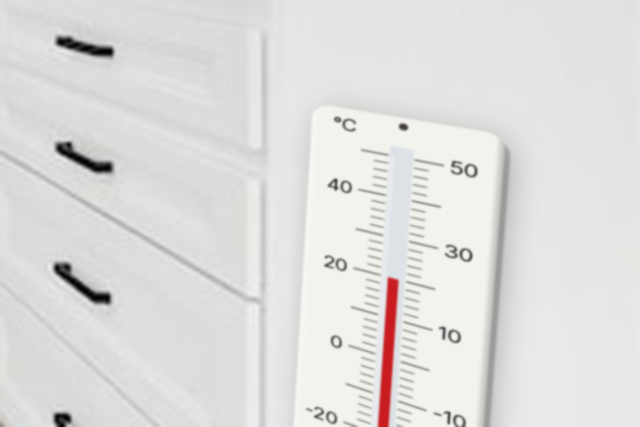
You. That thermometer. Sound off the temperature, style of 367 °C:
20 °C
